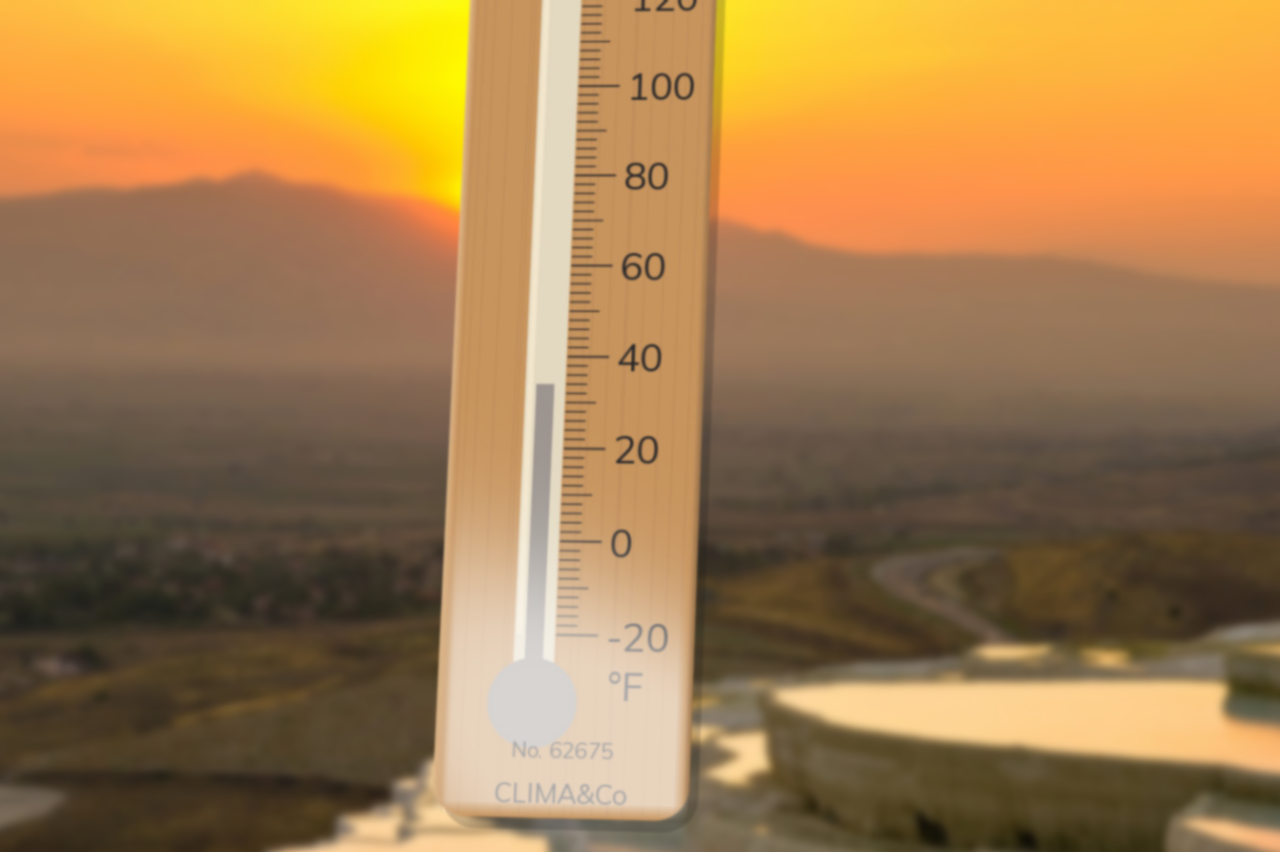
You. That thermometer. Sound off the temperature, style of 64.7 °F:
34 °F
